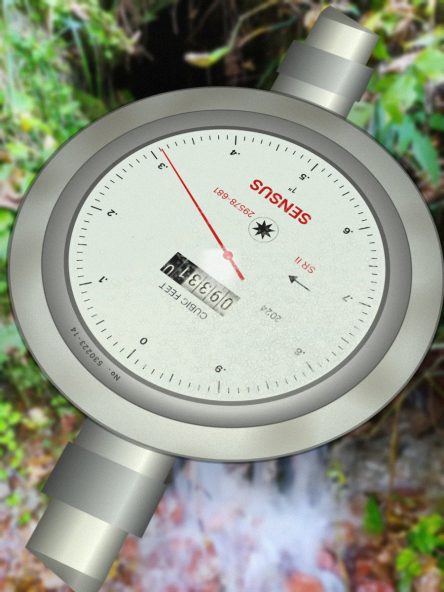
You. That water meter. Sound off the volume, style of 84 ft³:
93310.31 ft³
